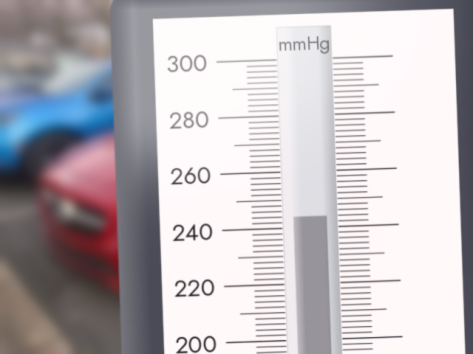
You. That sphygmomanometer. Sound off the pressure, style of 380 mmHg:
244 mmHg
